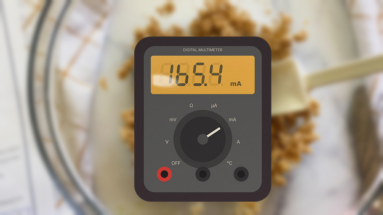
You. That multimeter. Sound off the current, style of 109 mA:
165.4 mA
